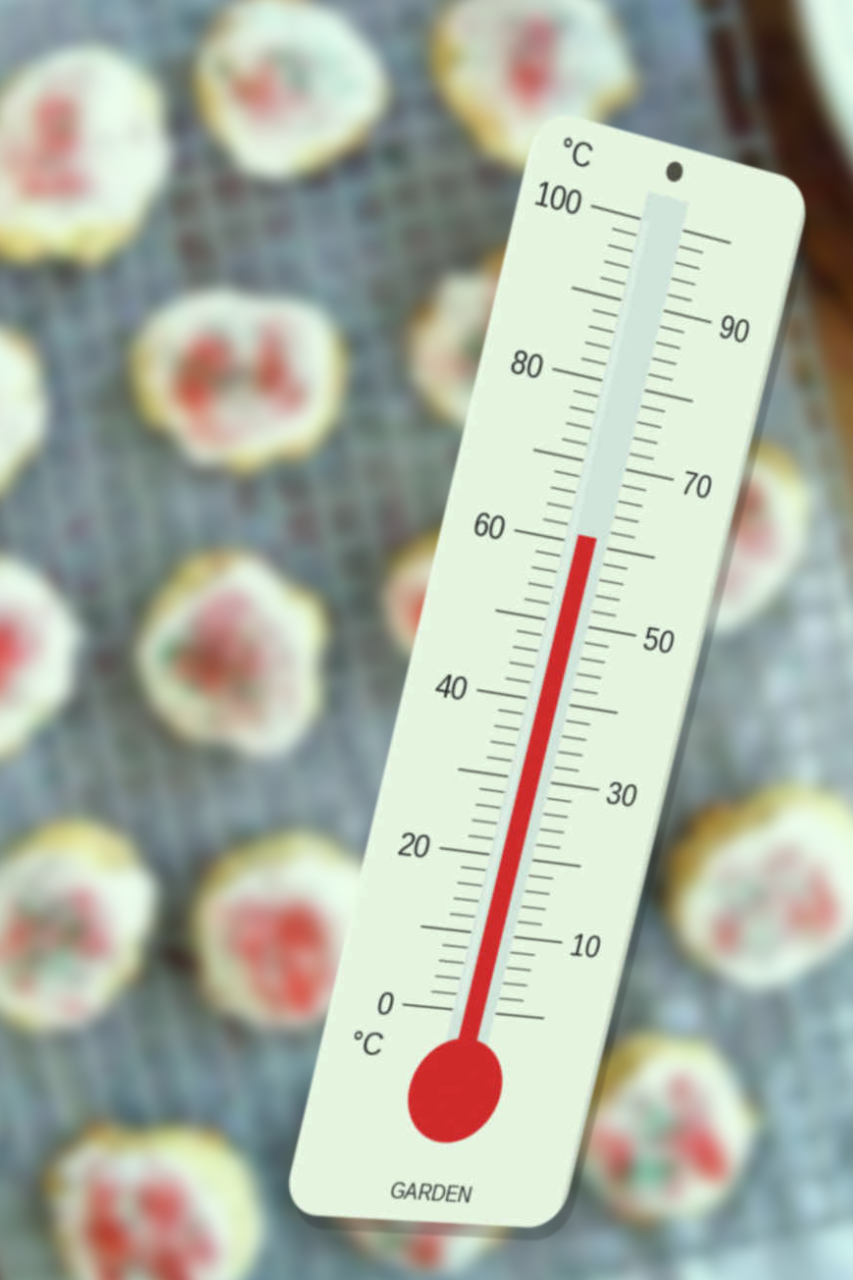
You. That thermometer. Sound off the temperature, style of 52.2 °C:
61 °C
